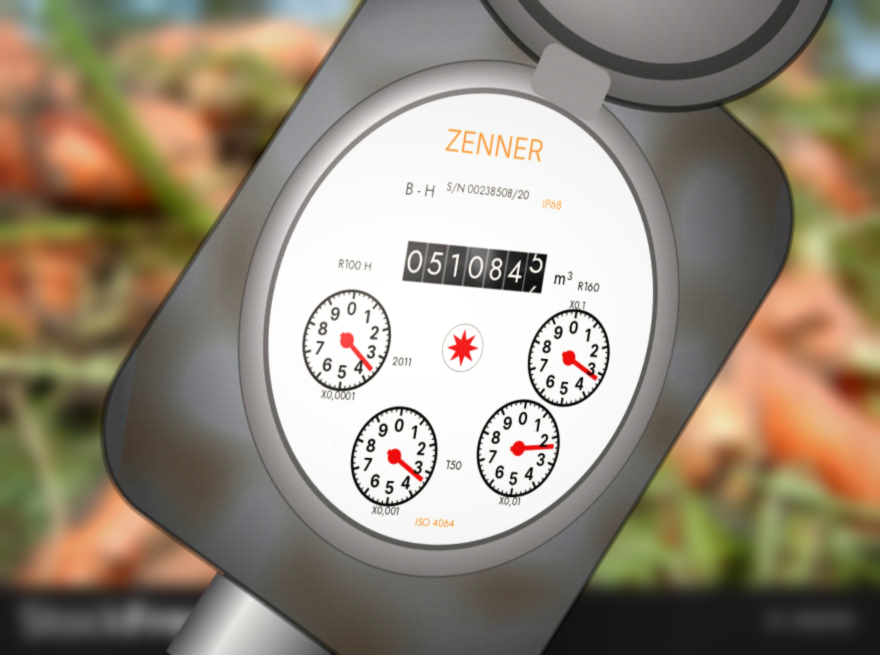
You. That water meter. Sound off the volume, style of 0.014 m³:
510845.3233 m³
